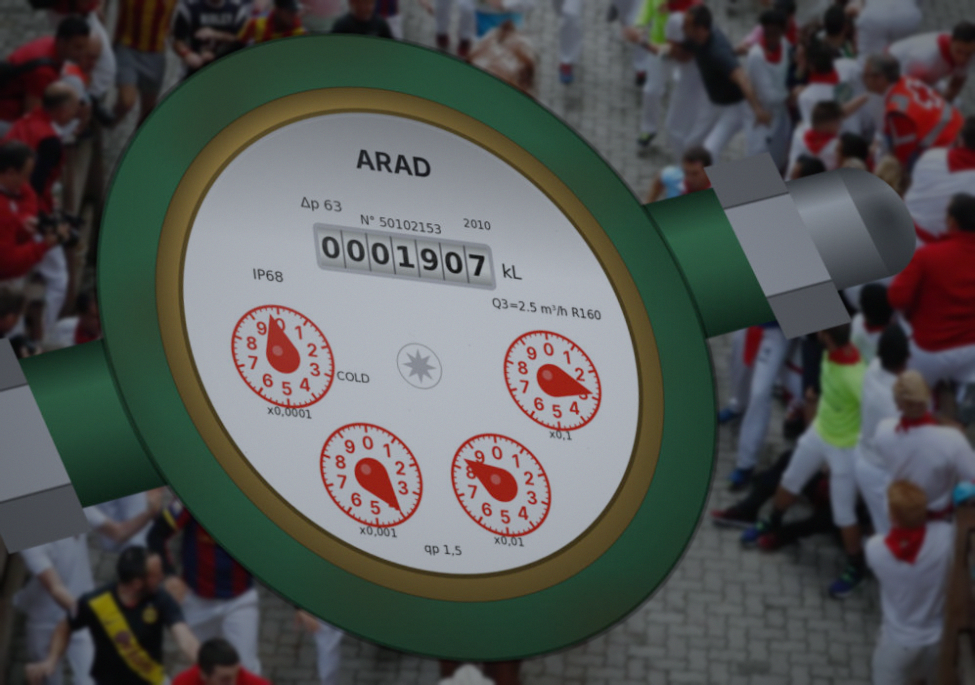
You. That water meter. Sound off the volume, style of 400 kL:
1907.2839 kL
